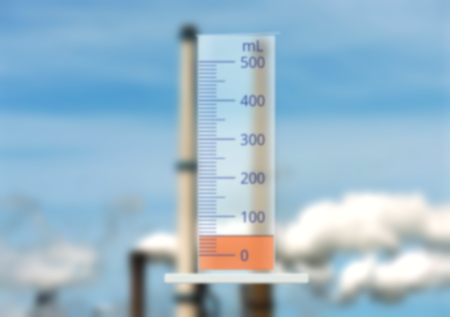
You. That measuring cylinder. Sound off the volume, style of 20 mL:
50 mL
